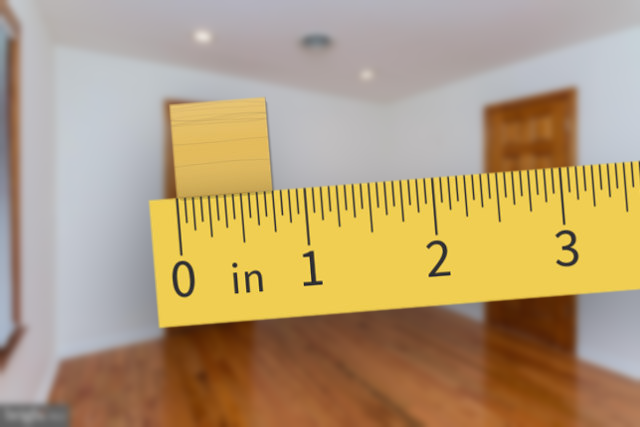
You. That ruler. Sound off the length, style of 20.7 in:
0.75 in
